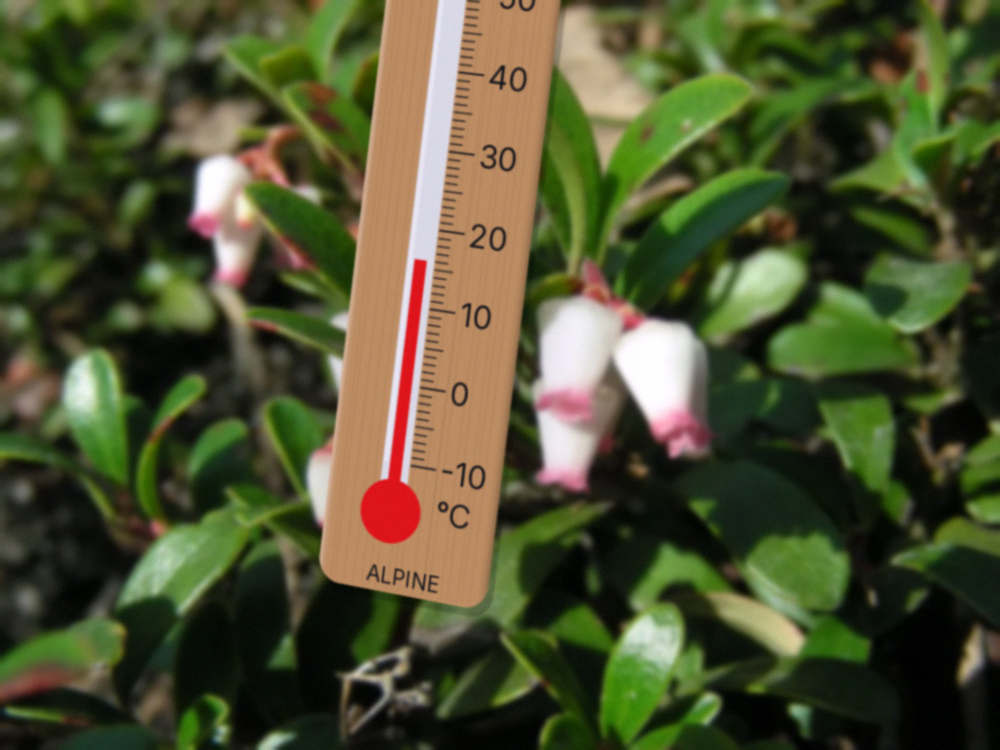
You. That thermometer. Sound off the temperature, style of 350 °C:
16 °C
